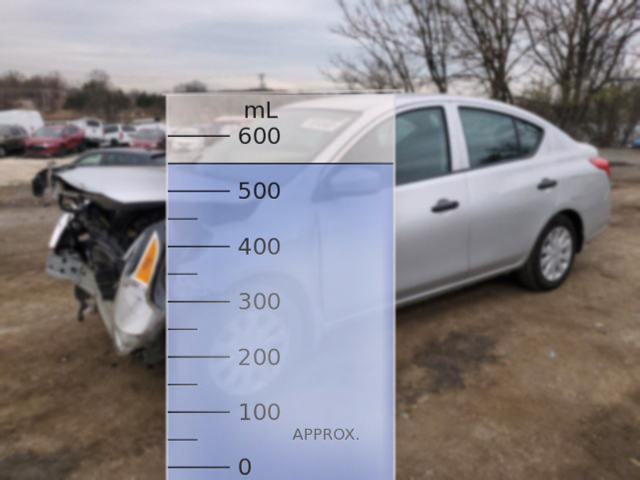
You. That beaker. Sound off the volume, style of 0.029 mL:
550 mL
